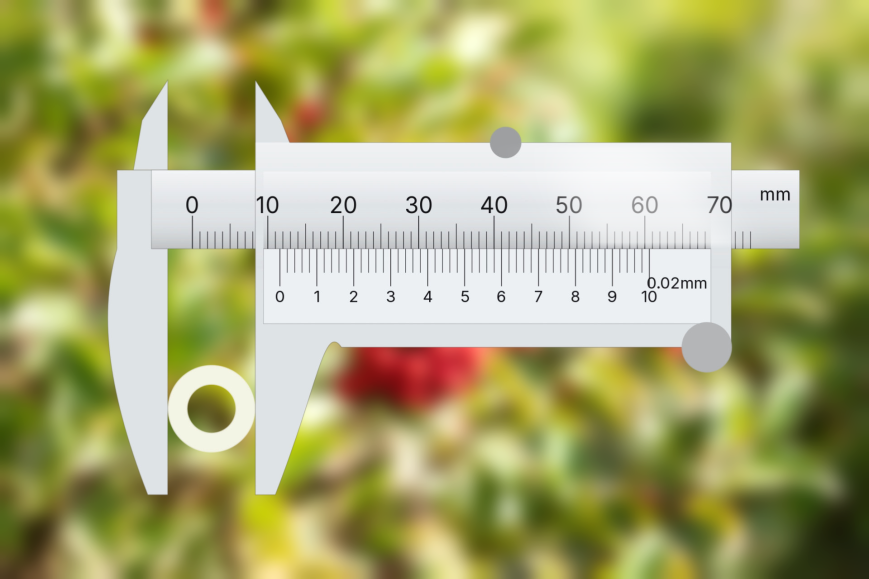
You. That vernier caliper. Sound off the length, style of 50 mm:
11.6 mm
